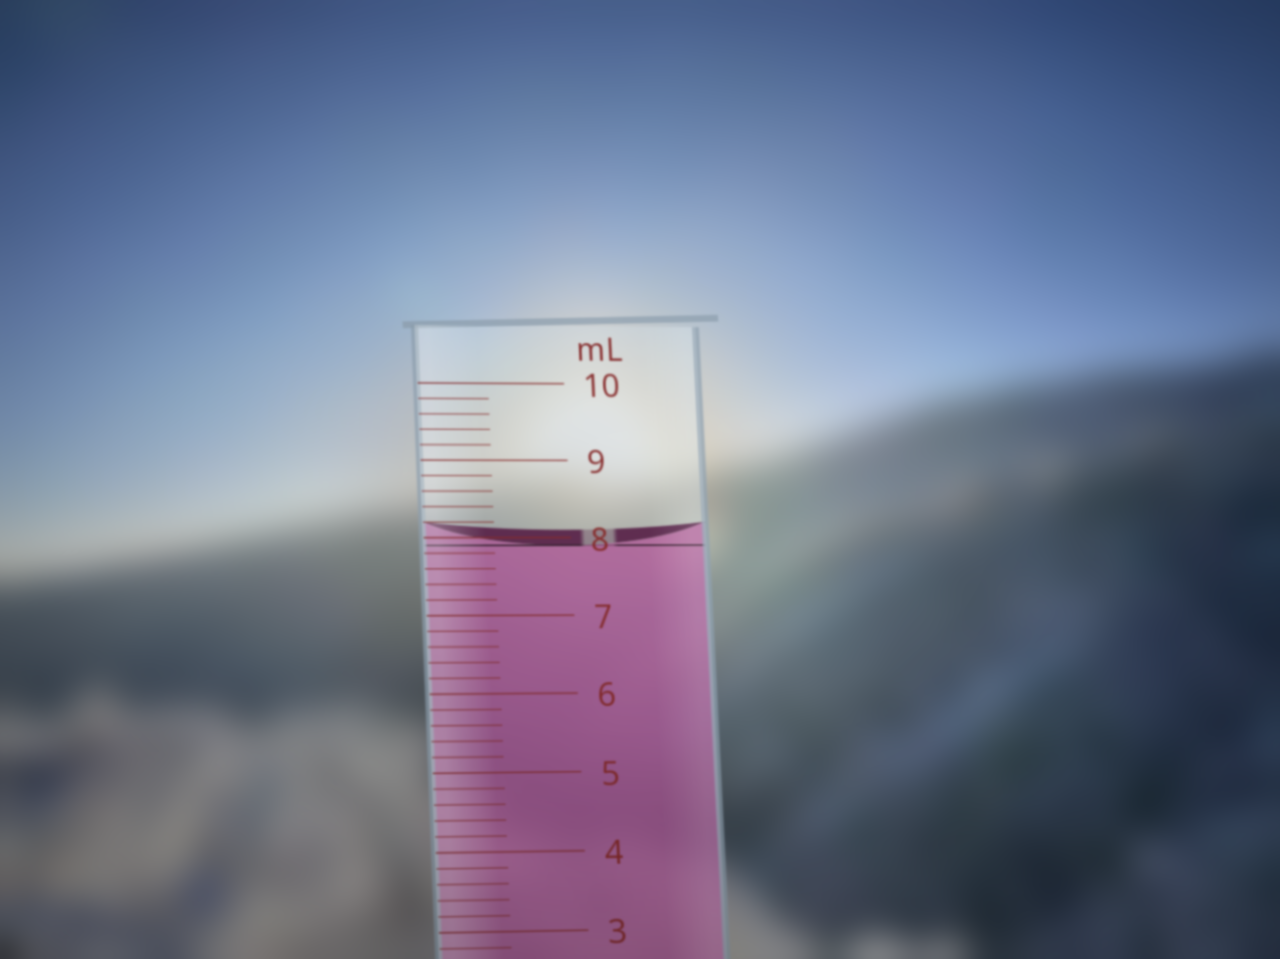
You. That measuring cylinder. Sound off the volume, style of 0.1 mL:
7.9 mL
